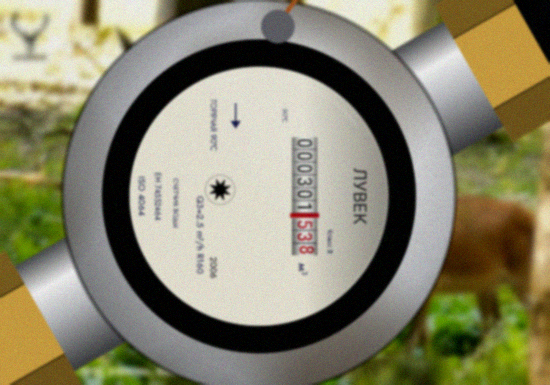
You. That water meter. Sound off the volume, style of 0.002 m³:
301.538 m³
